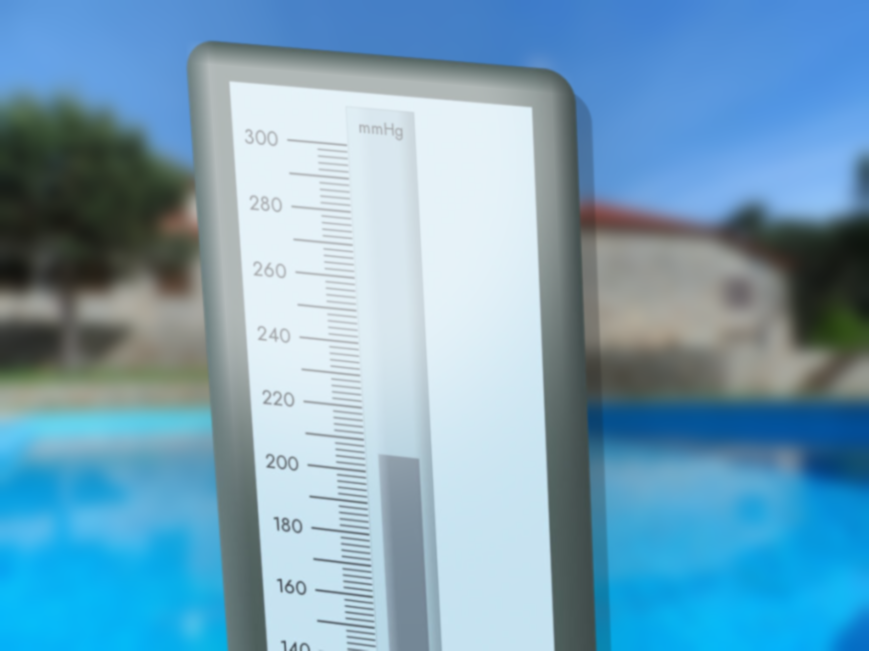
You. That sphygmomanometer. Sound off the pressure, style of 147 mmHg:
206 mmHg
